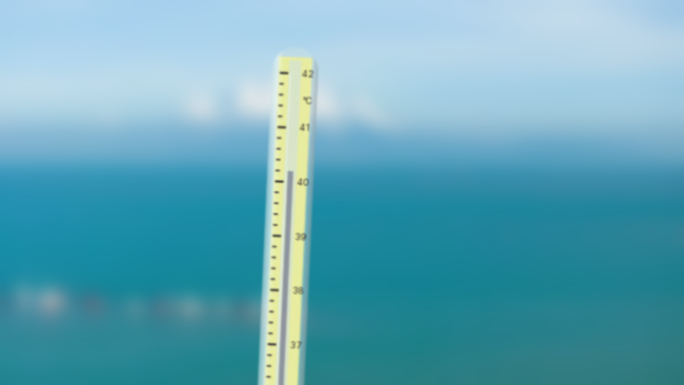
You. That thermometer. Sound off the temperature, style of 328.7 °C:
40.2 °C
